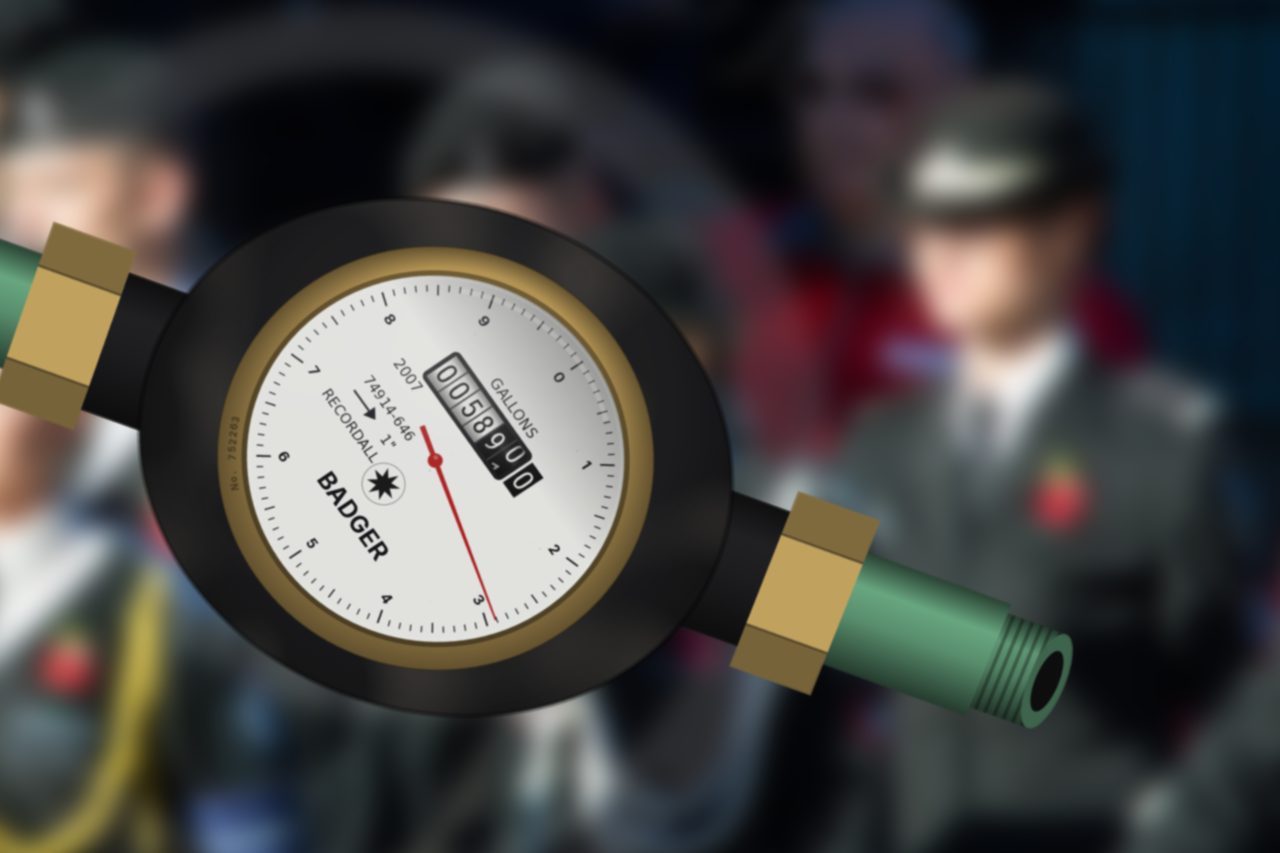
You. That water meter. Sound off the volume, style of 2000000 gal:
58902.9 gal
